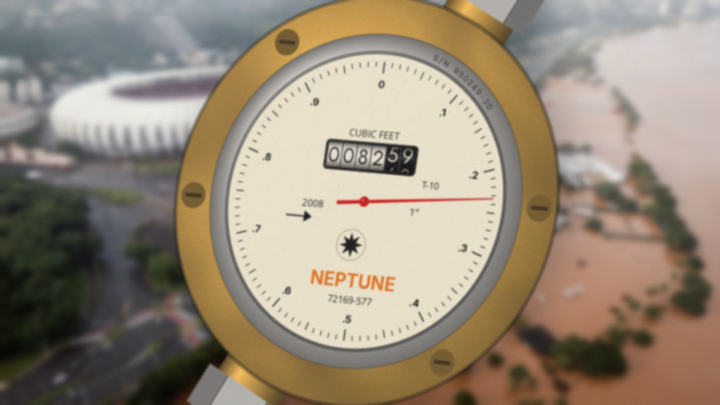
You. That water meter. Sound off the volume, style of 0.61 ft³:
8259.23 ft³
